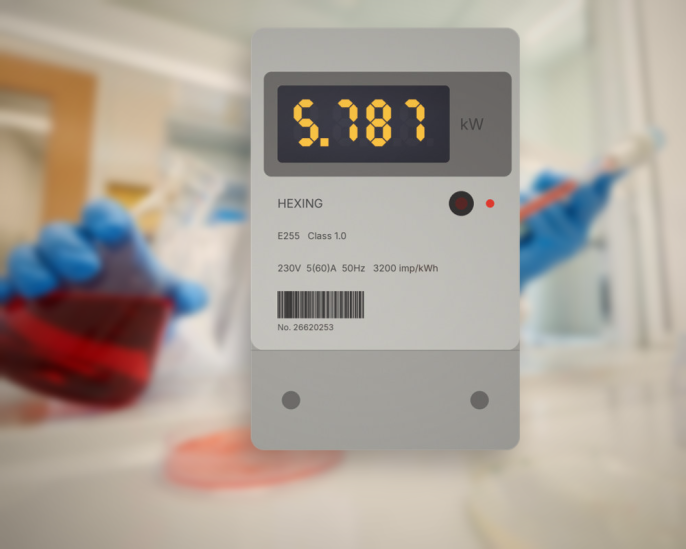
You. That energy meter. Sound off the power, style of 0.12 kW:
5.787 kW
